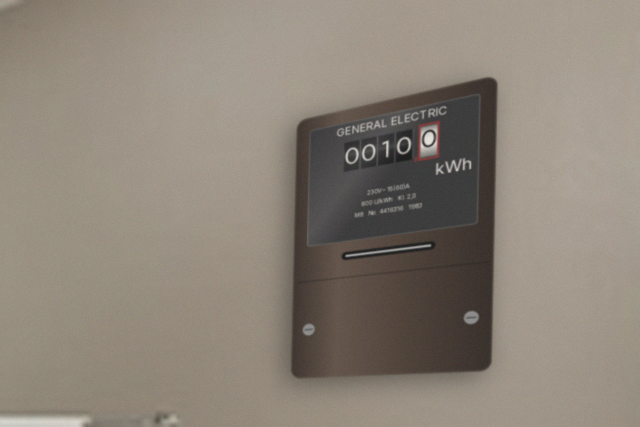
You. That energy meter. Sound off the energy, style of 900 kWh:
10.0 kWh
